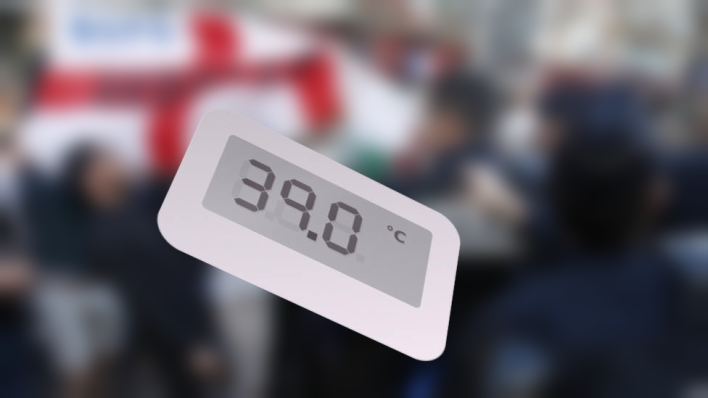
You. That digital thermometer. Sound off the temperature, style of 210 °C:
39.0 °C
